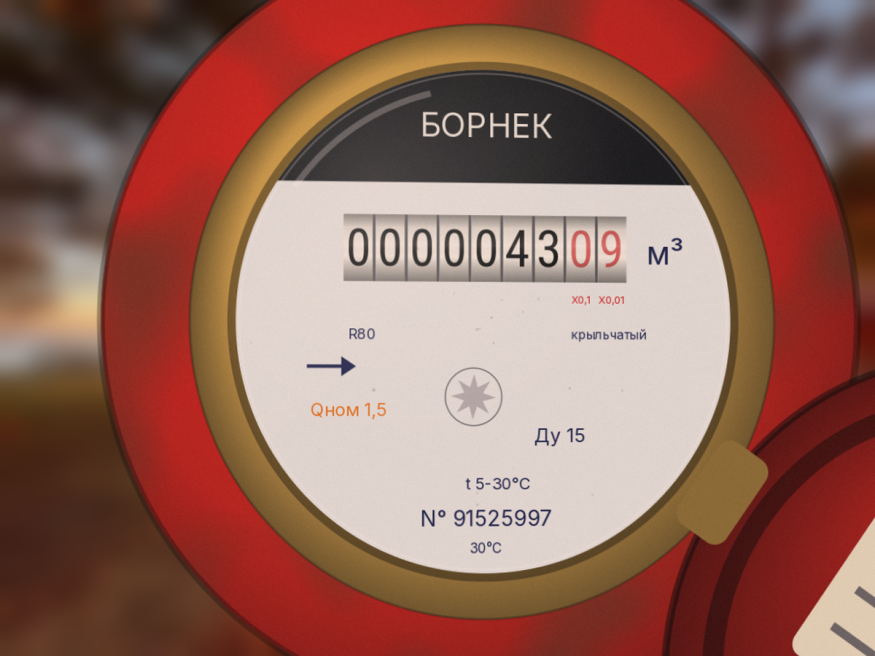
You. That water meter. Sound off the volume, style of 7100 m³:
43.09 m³
